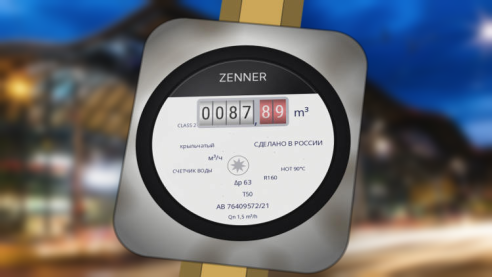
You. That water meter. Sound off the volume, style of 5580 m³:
87.89 m³
